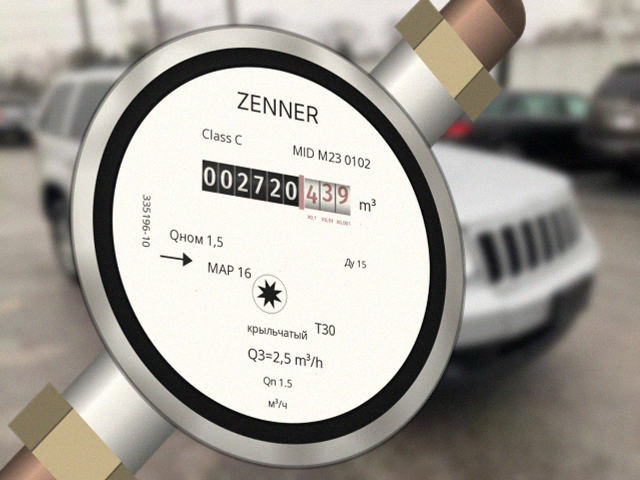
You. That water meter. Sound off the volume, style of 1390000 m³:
2720.439 m³
